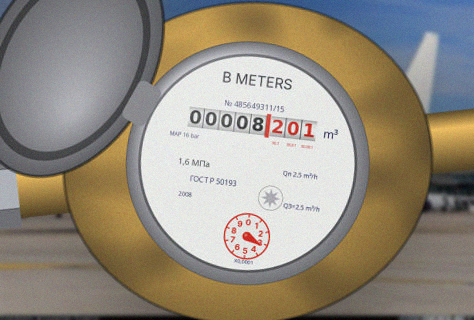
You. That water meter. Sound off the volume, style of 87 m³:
8.2013 m³
